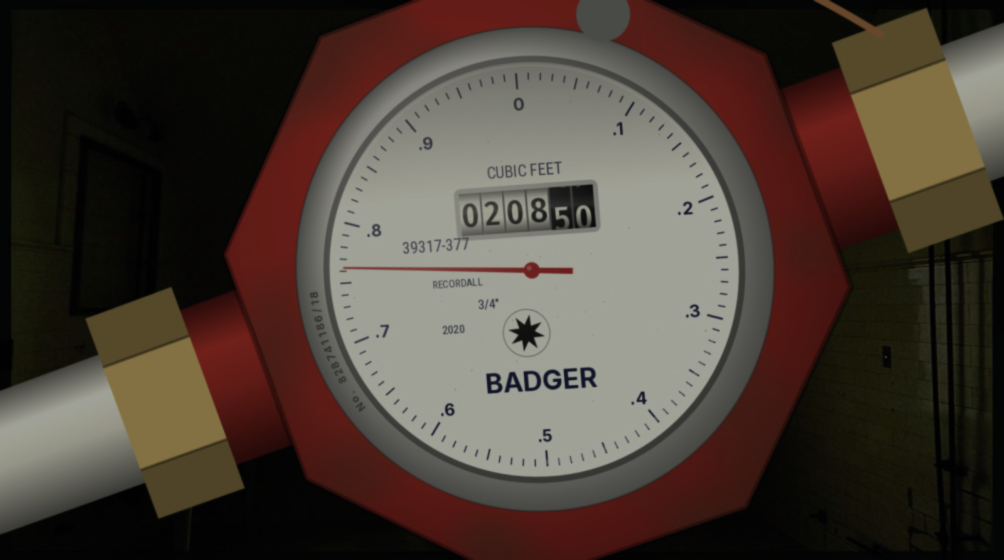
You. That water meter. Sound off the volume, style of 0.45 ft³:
20849.76 ft³
